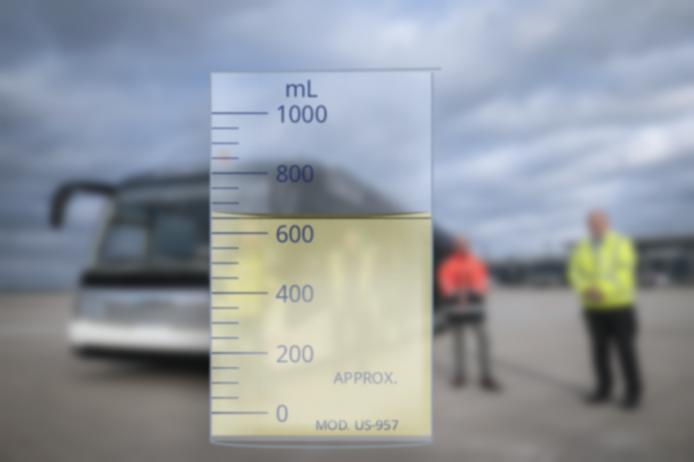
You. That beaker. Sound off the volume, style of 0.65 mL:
650 mL
